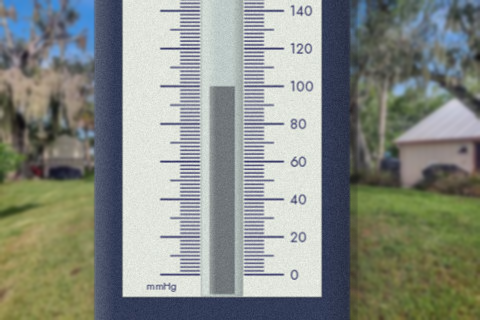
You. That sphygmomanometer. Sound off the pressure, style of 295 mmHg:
100 mmHg
